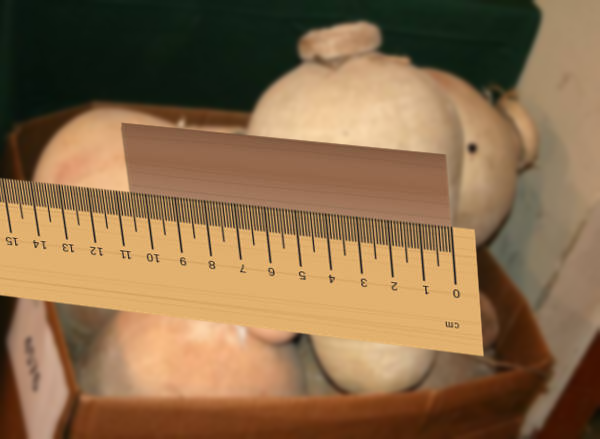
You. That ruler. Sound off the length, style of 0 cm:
10.5 cm
